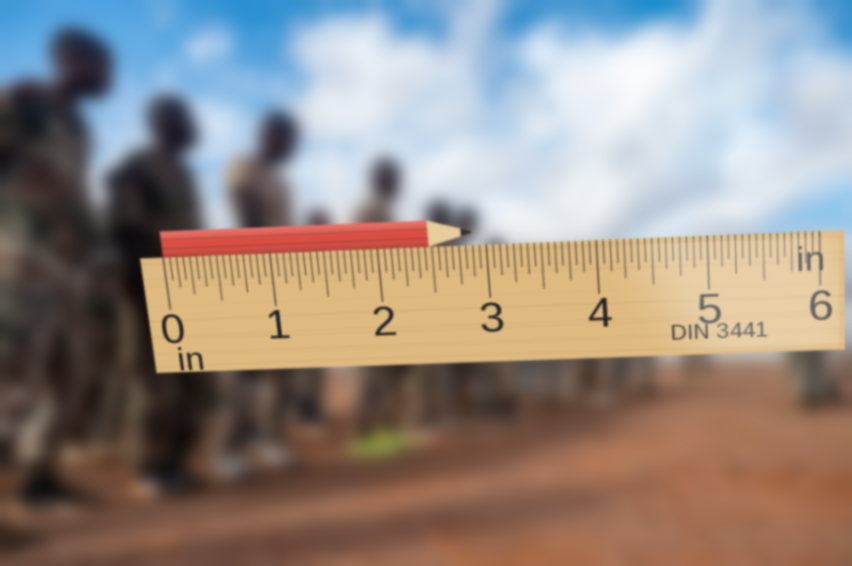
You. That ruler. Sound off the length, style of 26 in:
2.875 in
